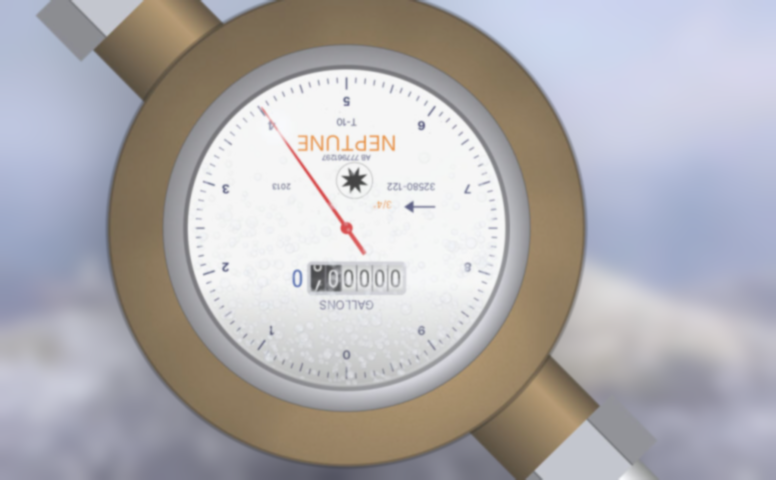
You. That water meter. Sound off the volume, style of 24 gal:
74.0 gal
